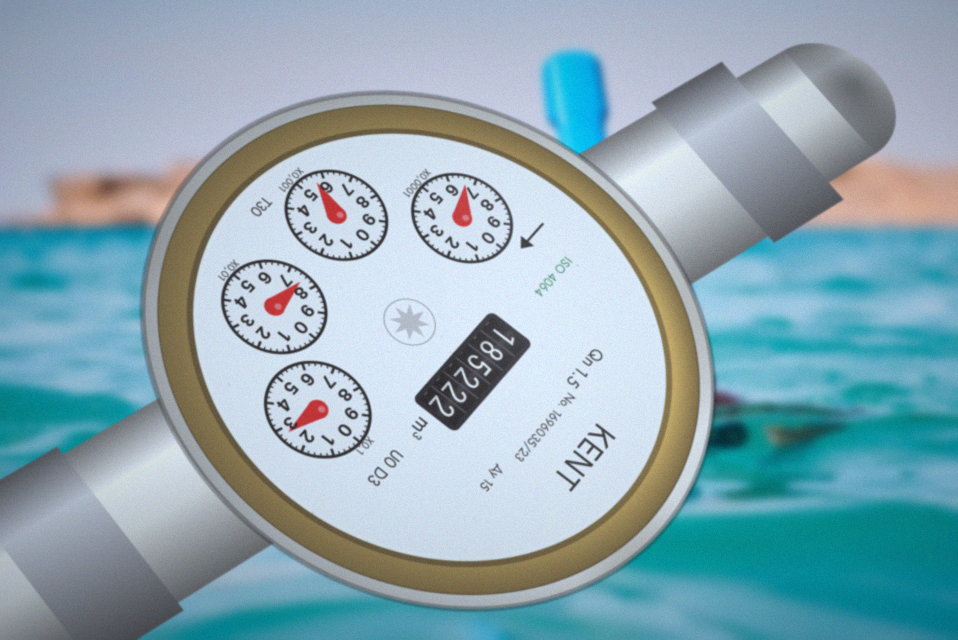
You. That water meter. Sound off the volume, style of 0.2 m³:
185222.2756 m³
